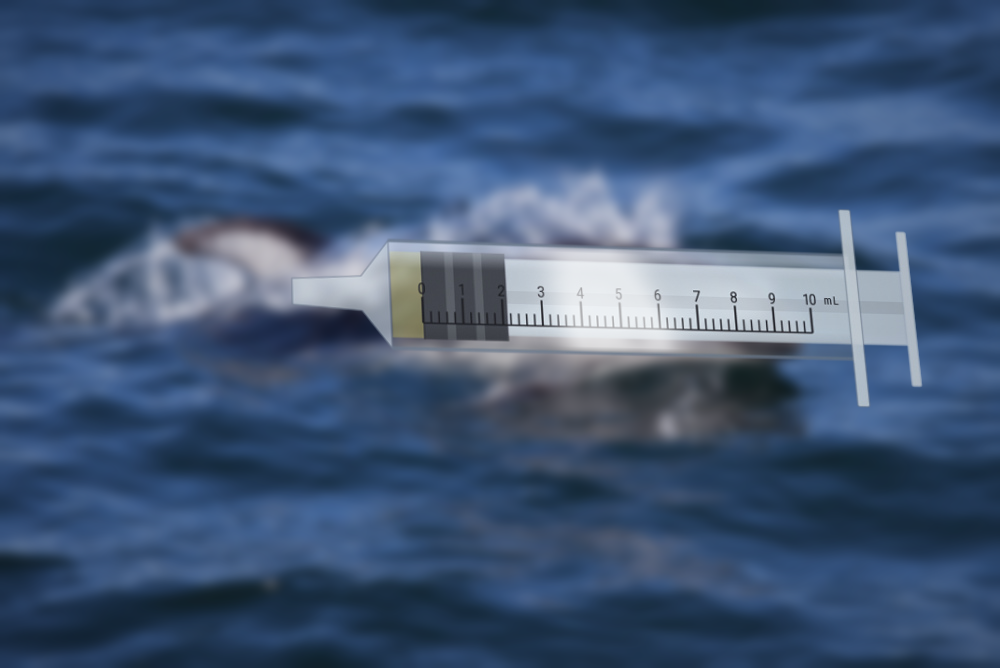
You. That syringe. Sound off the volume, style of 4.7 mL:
0 mL
